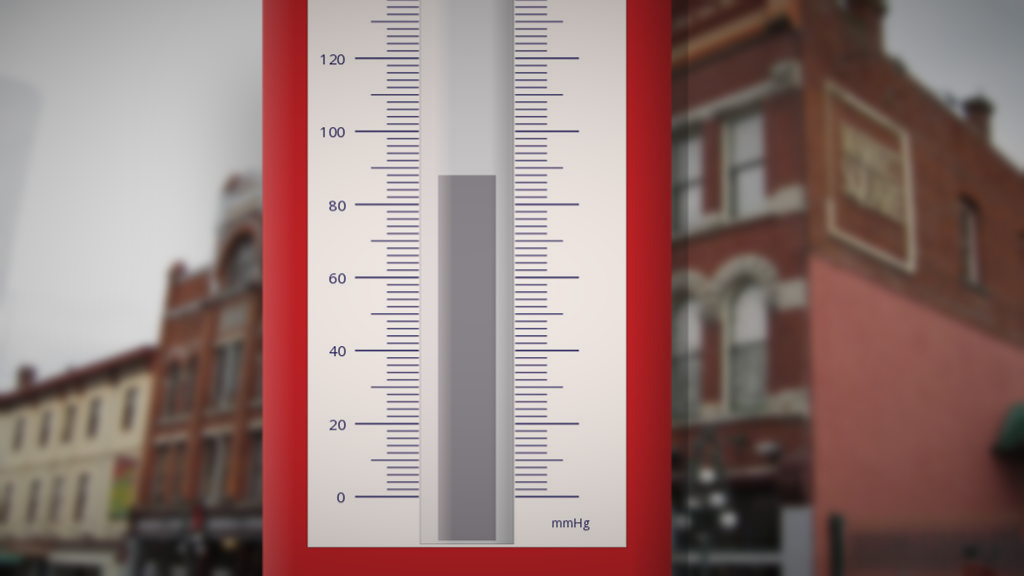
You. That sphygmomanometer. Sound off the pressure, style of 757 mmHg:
88 mmHg
